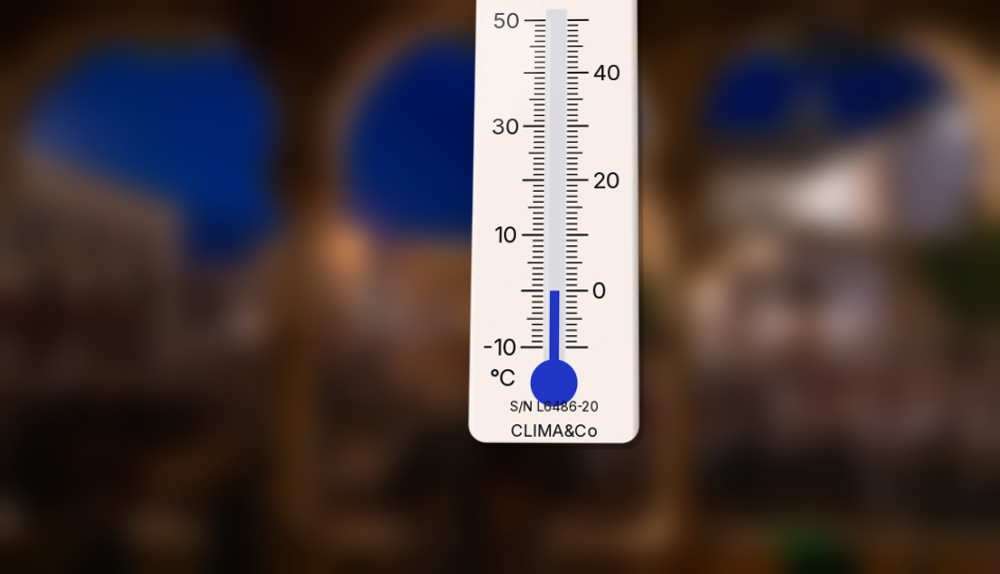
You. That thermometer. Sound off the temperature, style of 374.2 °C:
0 °C
